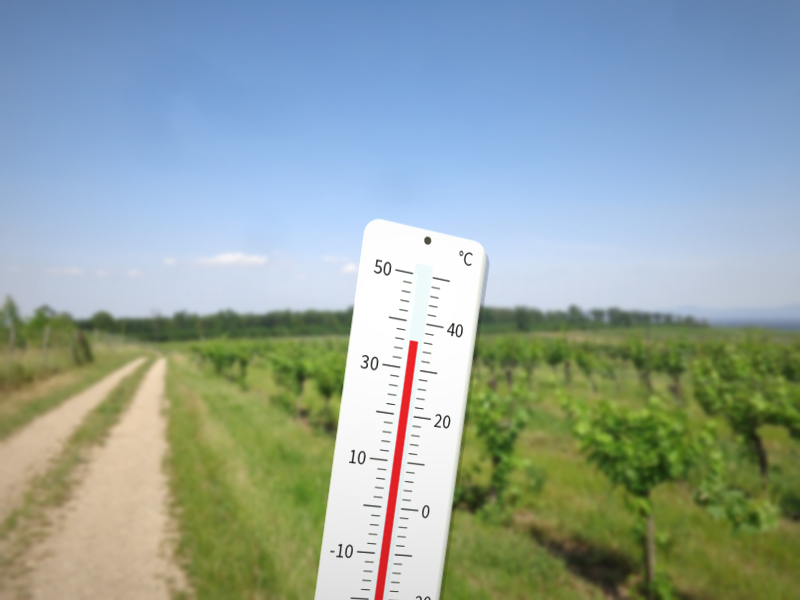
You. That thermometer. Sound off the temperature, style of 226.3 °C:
36 °C
